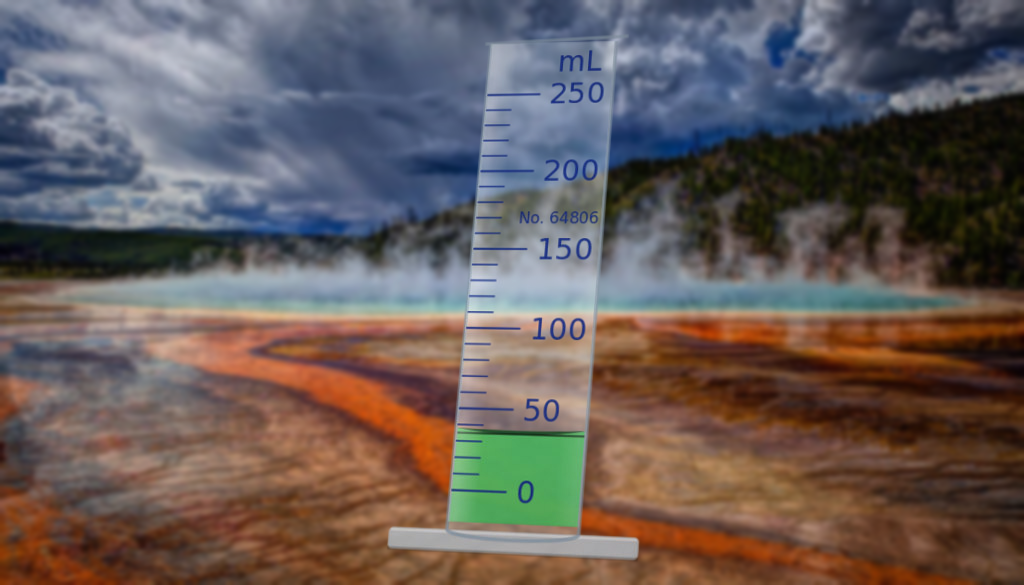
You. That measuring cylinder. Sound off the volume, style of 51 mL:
35 mL
